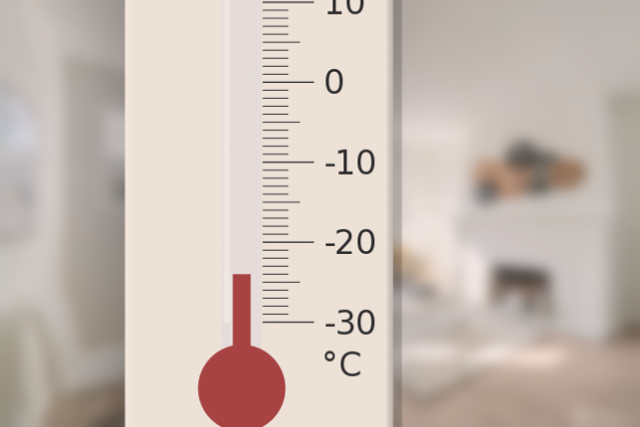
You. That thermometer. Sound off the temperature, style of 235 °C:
-24 °C
